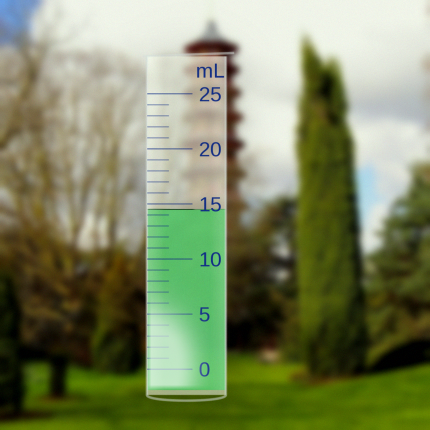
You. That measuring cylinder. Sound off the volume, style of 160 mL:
14.5 mL
